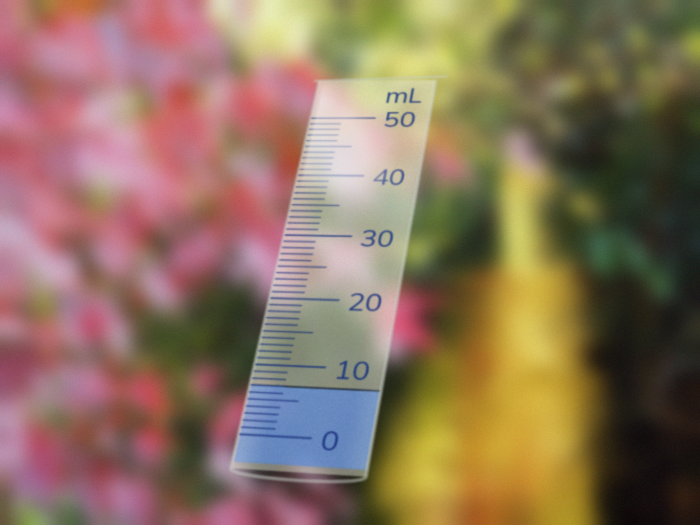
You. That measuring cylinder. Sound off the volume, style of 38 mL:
7 mL
